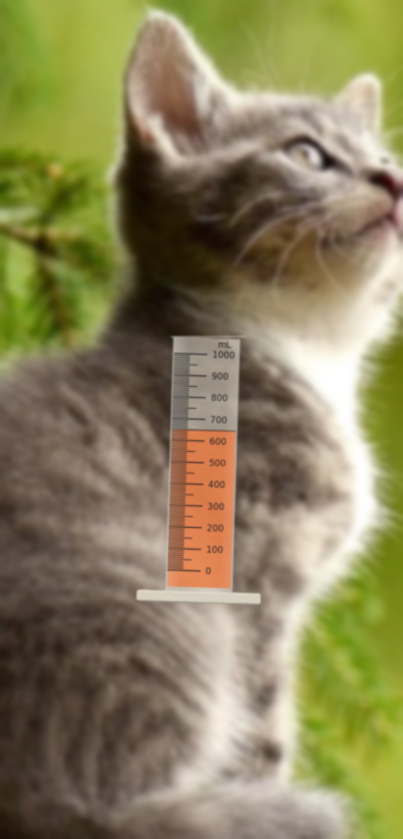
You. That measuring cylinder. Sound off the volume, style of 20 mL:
650 mL
